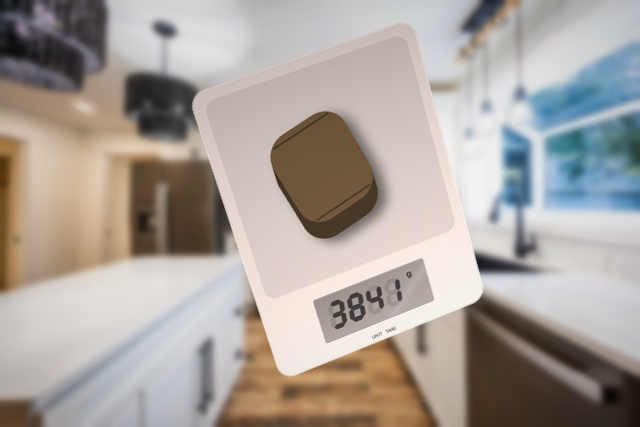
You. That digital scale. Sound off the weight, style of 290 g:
3841 g
